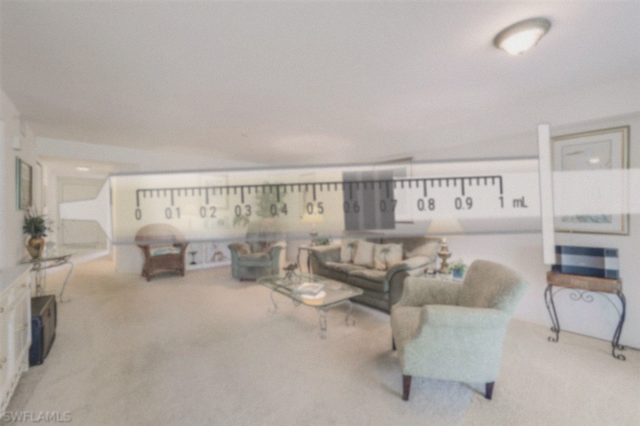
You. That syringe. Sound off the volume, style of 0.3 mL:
0.58 mL
